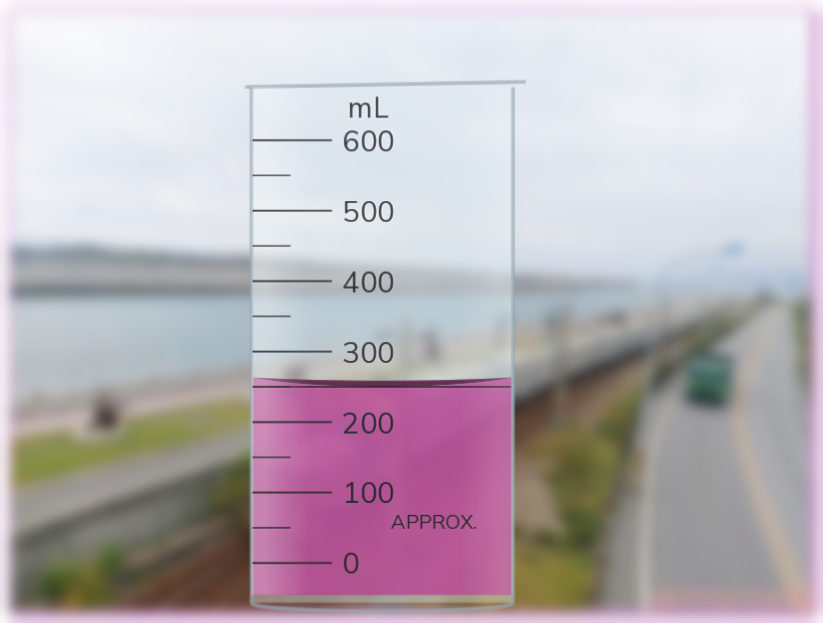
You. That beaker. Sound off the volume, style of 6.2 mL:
250 mL
